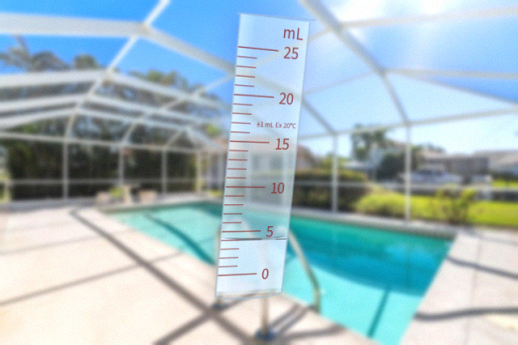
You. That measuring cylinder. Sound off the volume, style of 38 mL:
4 mL
